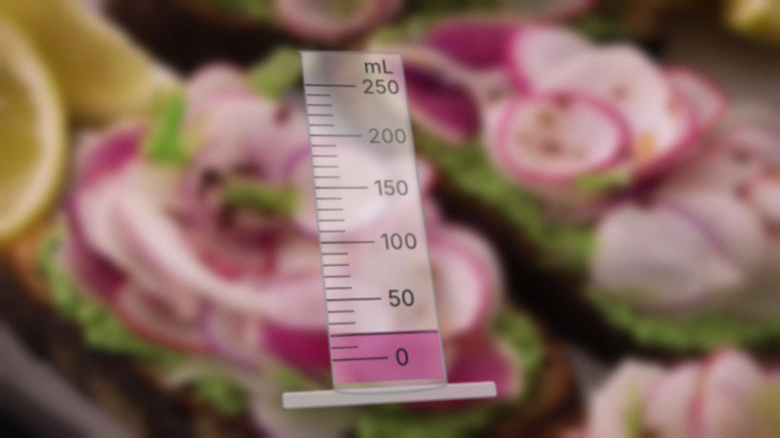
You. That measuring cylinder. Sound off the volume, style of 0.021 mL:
20 mL
